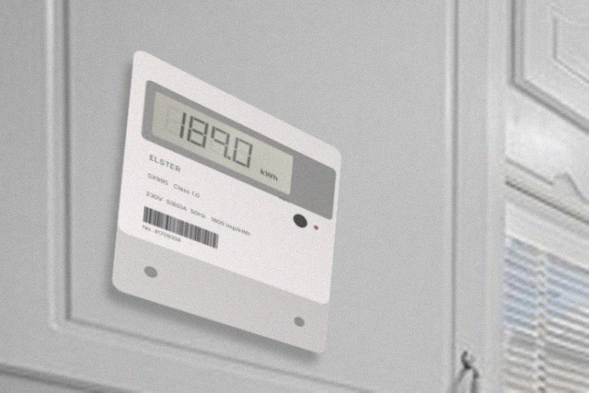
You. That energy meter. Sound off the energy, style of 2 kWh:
189.0 kWh
